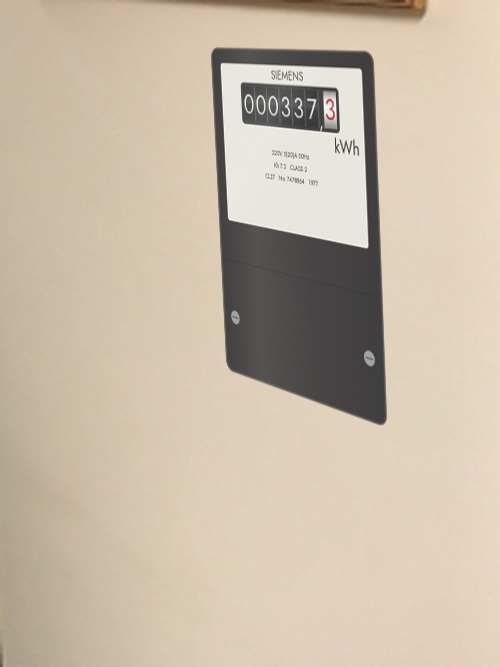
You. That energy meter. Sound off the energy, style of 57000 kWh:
337.3 kWh
